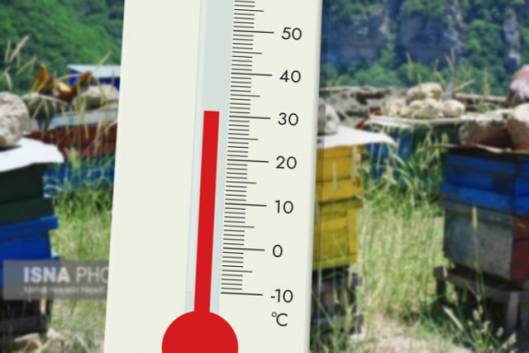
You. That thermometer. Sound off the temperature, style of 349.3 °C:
31 °C
